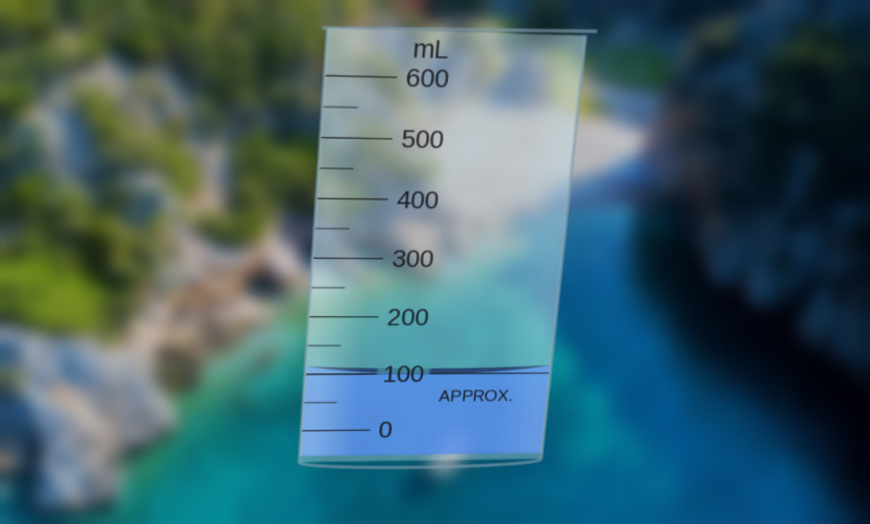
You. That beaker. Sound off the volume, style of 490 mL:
100 mL
